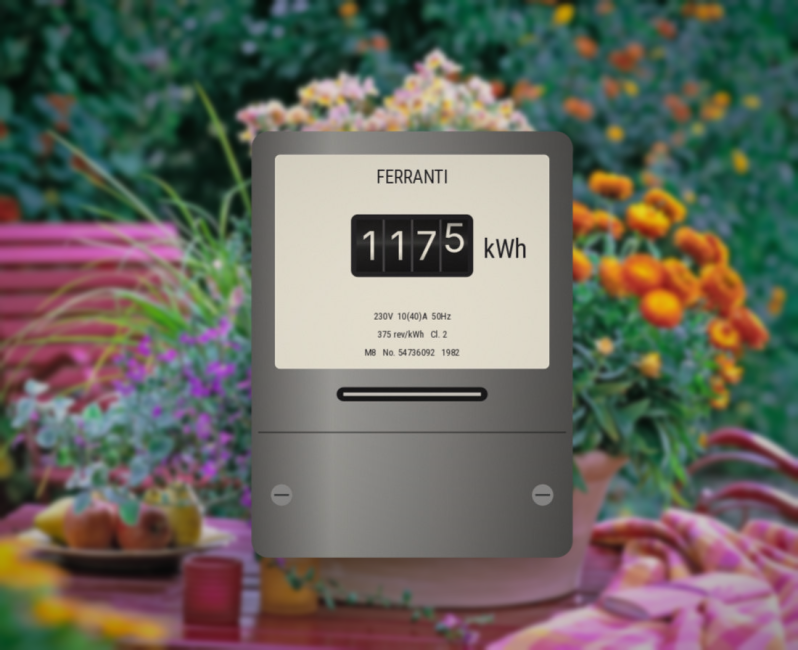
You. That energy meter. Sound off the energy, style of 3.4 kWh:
1175 kWh
